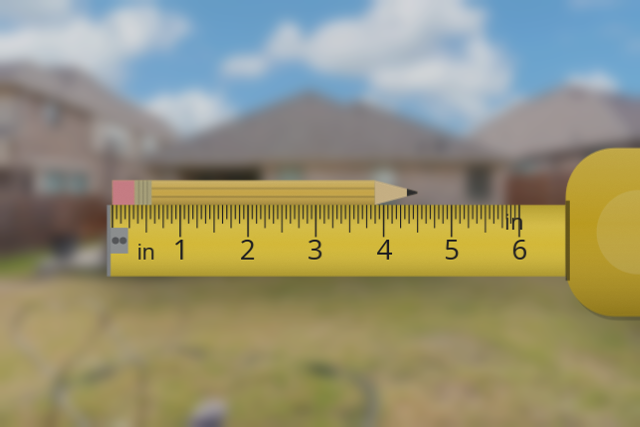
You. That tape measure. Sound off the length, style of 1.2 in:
4.5 in
